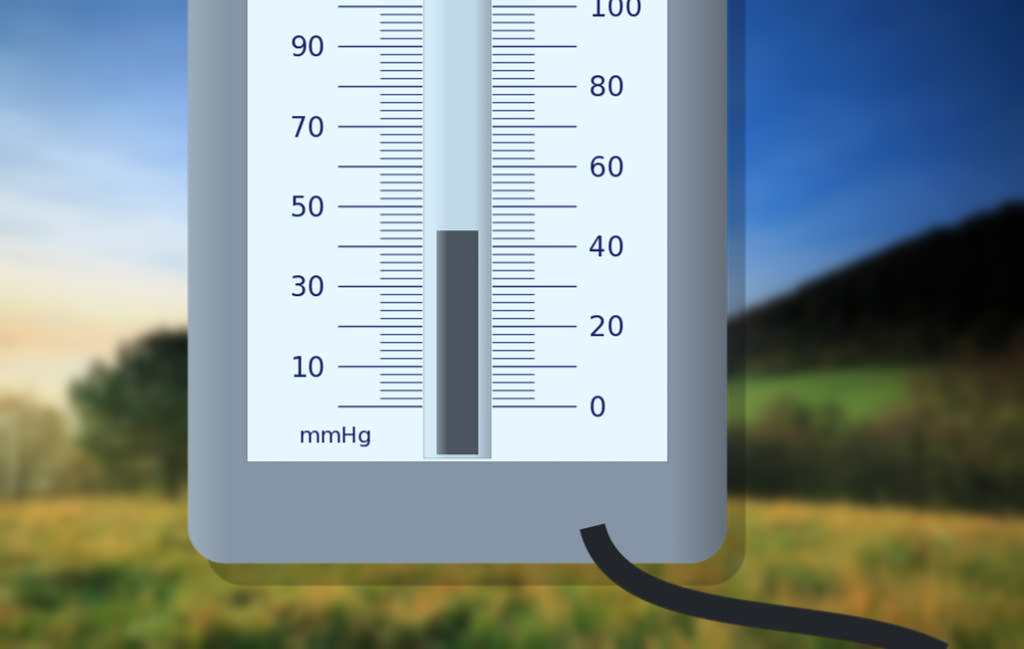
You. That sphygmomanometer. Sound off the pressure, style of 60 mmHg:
44 mmHg
